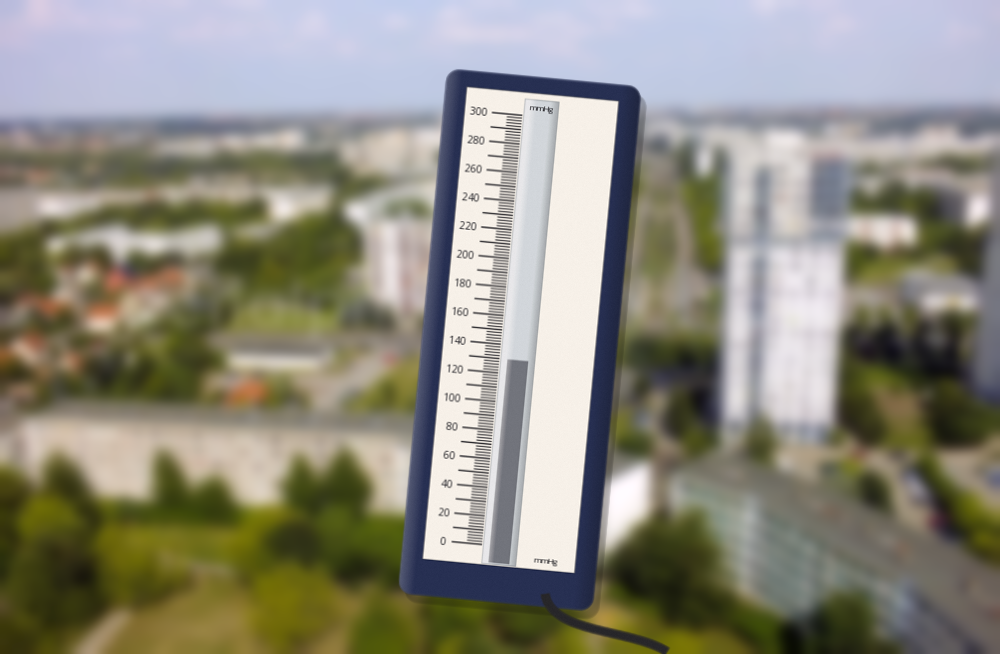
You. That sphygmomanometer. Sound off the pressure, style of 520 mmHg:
130 mmHg
